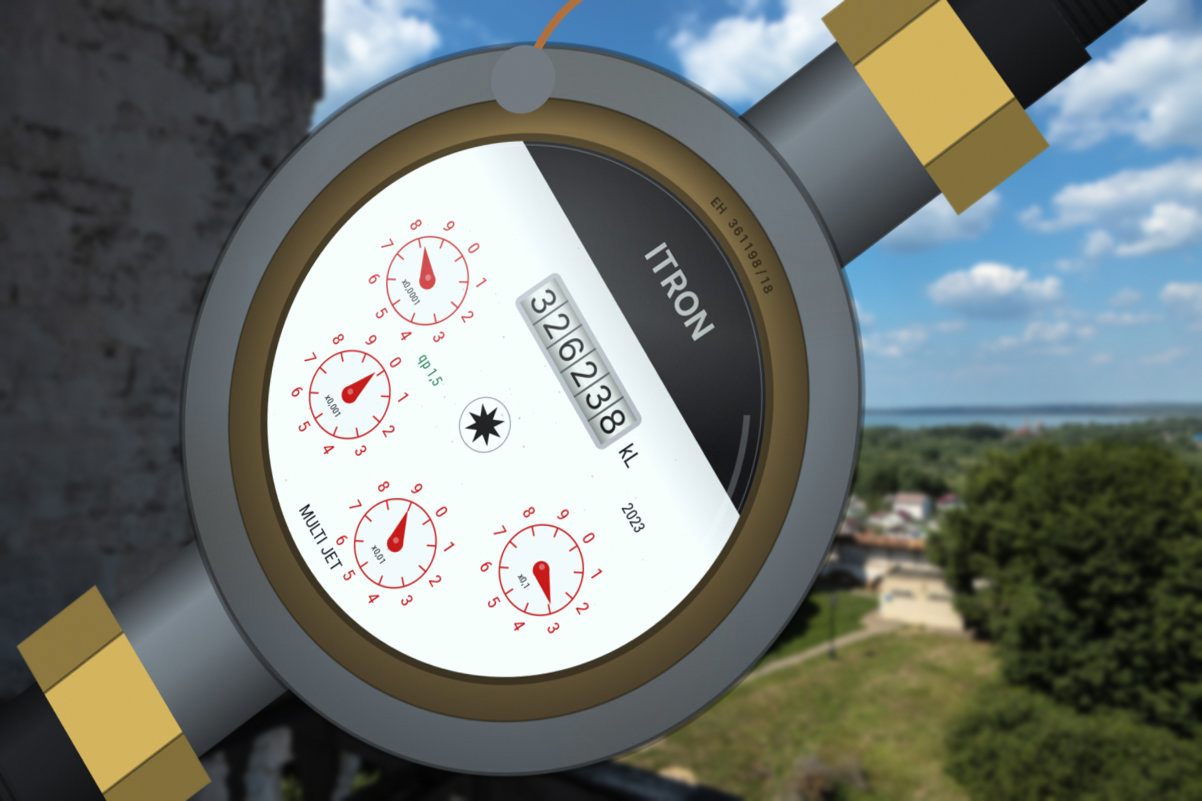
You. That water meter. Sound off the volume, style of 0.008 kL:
326238.2898 kL
